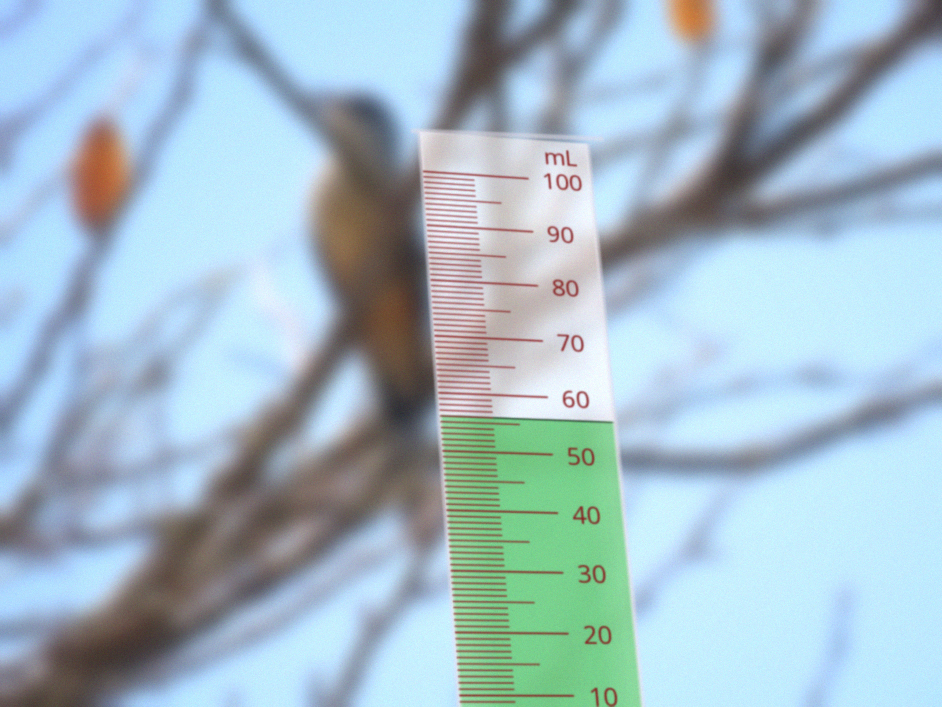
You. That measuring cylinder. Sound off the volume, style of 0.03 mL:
56 mL
